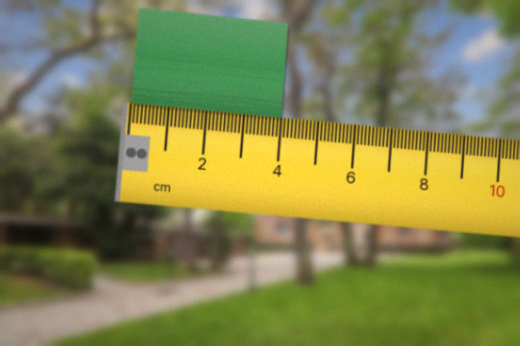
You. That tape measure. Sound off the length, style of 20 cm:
4 cm
